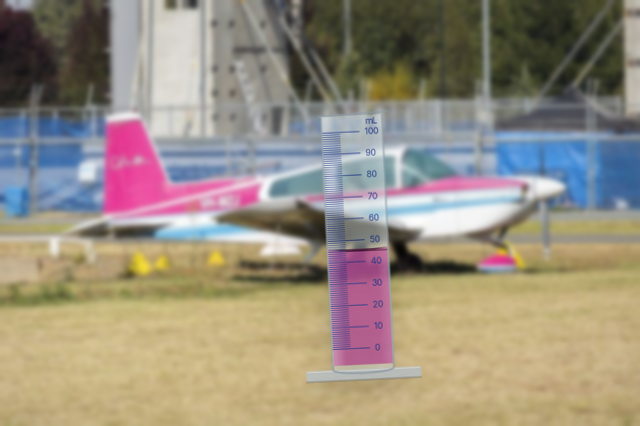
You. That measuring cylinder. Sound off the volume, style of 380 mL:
45 mL
